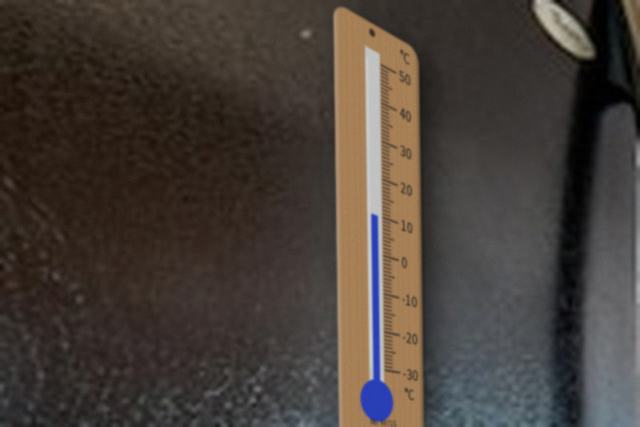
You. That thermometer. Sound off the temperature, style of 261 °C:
10 °C
